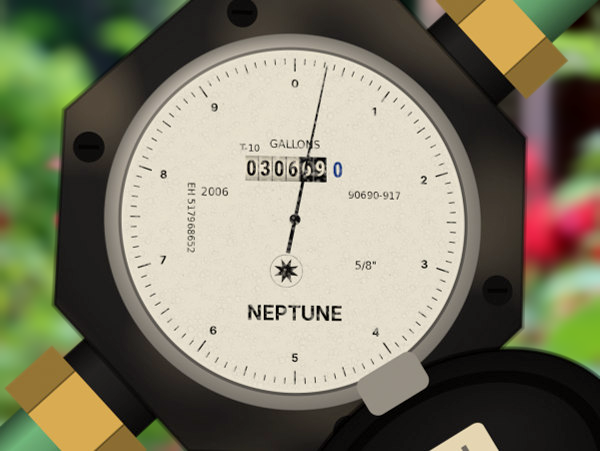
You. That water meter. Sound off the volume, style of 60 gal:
306690.3 gal
